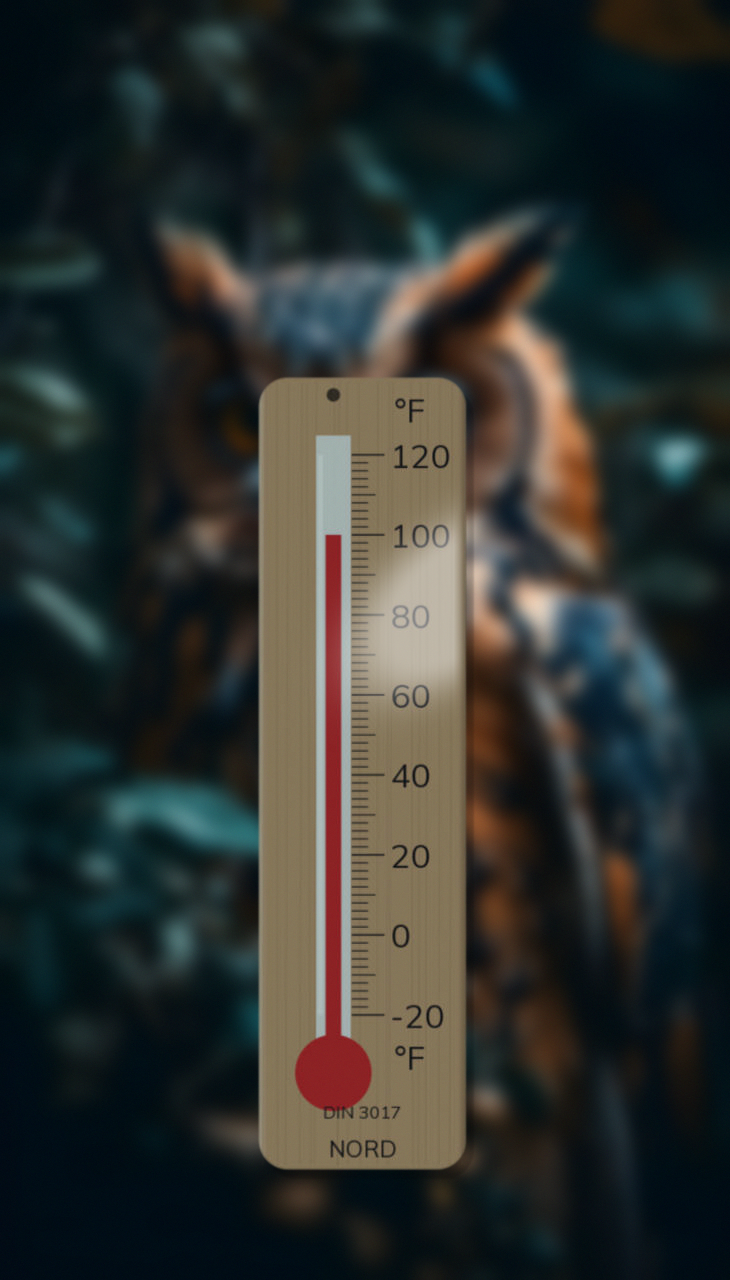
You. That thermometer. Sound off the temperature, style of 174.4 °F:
100 °F
